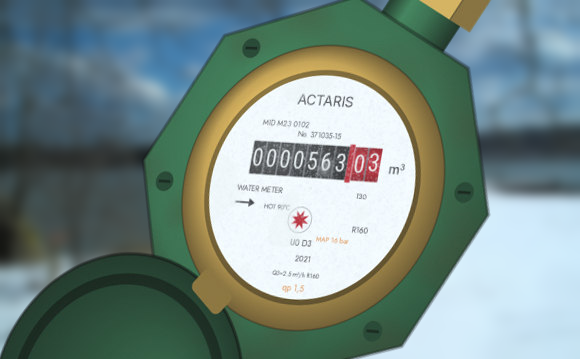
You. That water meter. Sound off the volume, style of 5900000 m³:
563.03 m³
